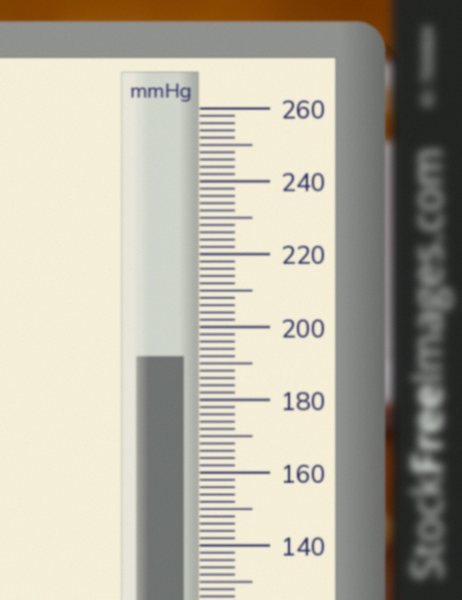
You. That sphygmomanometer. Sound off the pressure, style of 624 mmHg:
192 mmHg
